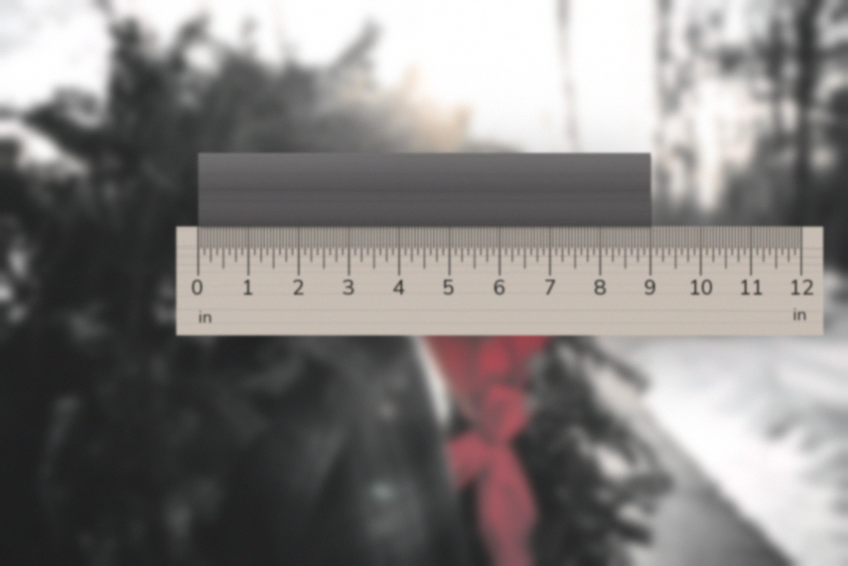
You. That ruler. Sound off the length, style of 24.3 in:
9 in
